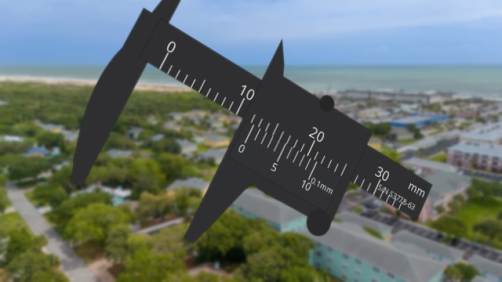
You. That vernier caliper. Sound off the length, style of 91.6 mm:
12.4 mm
